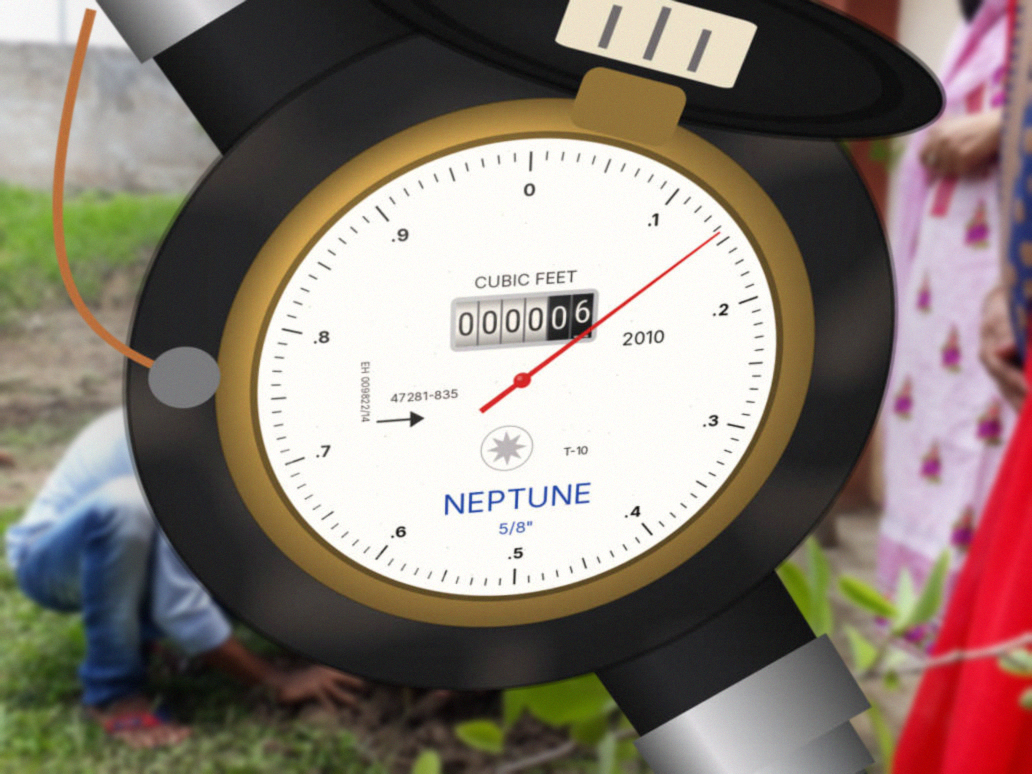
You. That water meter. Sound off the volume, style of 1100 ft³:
6.14 ft³
